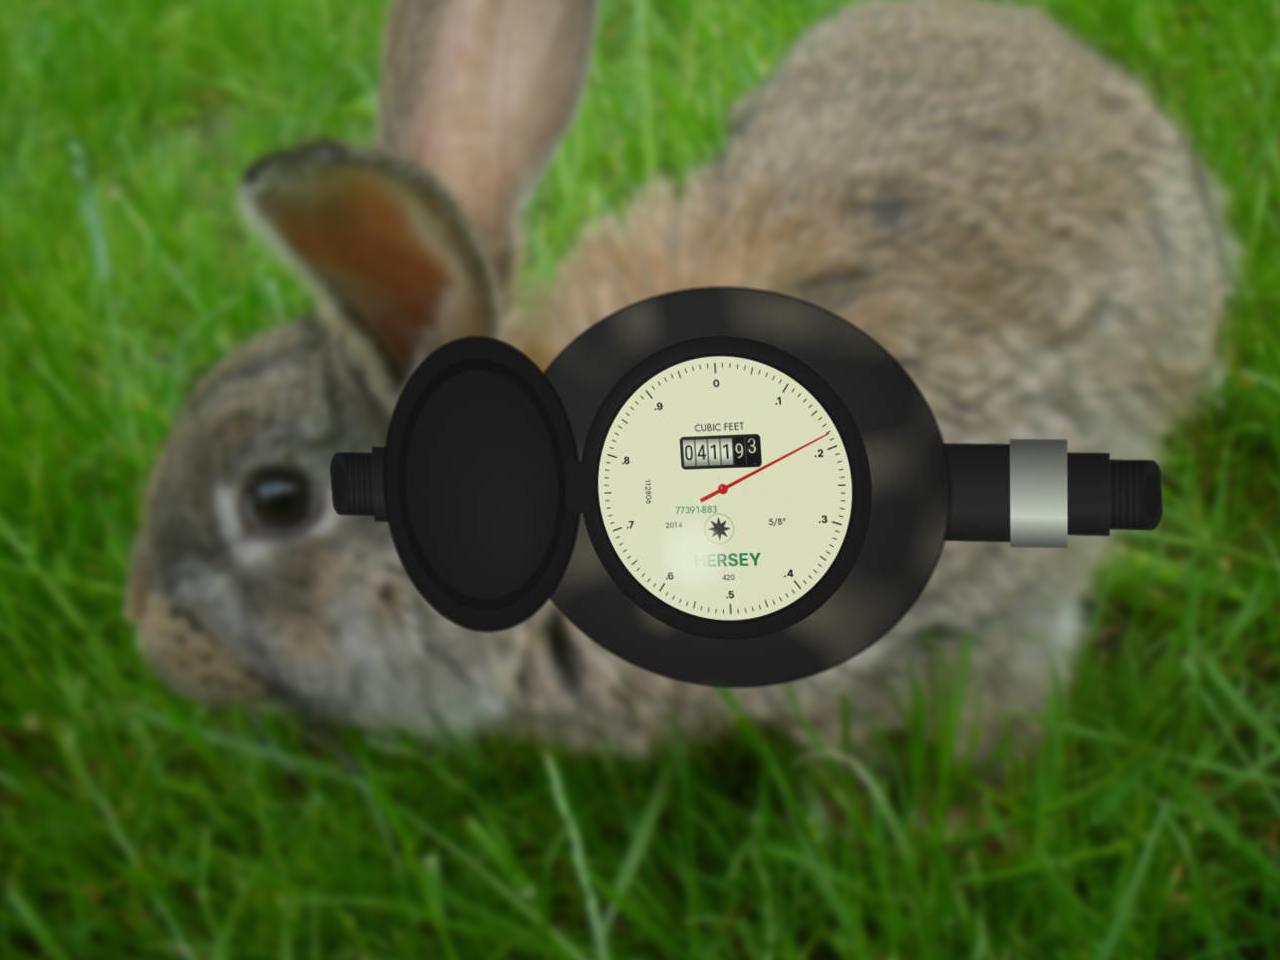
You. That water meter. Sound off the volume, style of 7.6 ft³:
41193.18 ft³
